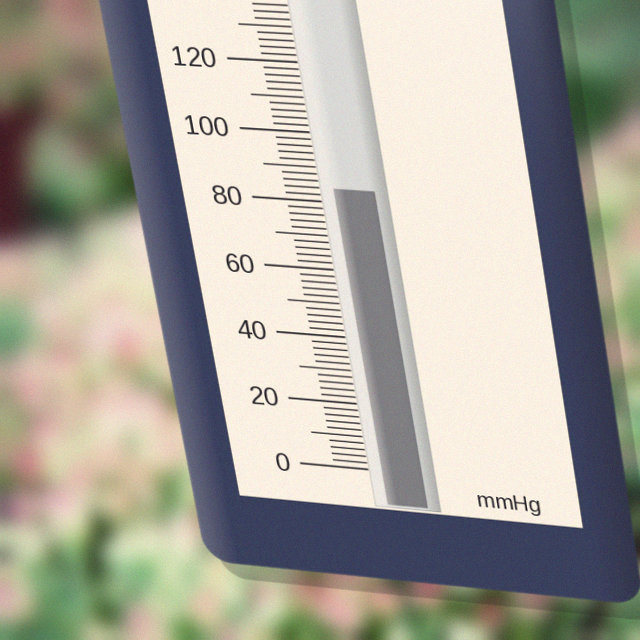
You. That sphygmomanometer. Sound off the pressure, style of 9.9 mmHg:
84 mmHg
